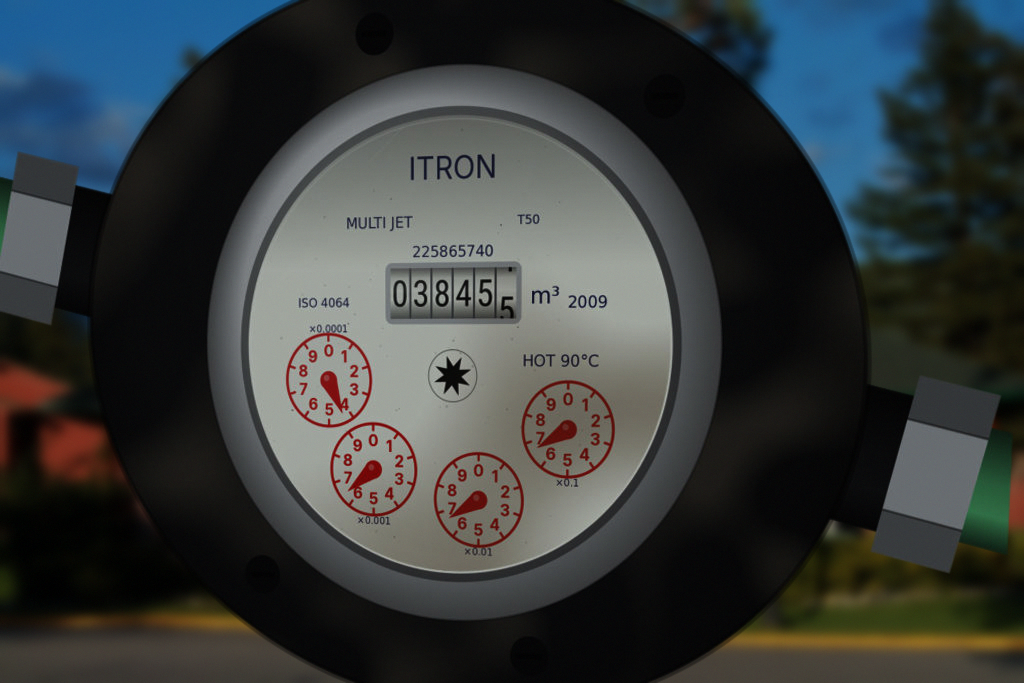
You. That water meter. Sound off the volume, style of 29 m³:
38454.6664 m³
